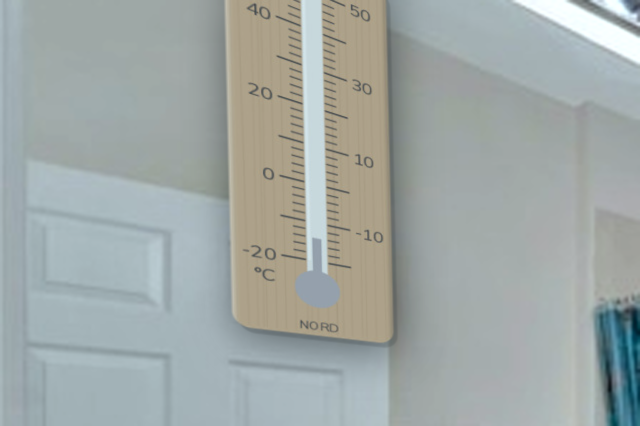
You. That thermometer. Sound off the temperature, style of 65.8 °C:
-14 °C
